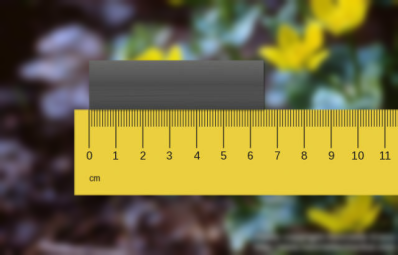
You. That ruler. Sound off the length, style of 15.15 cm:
6.5 cm
